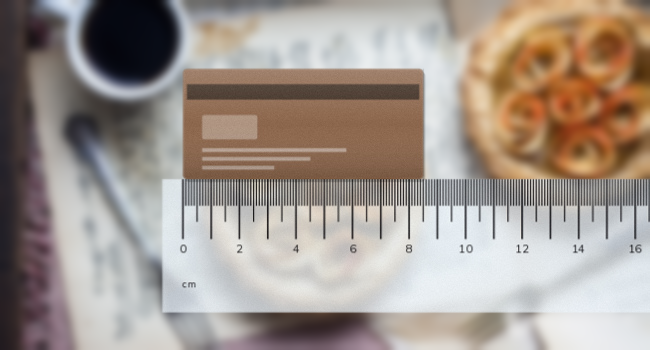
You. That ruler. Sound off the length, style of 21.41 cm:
8.5 cm
